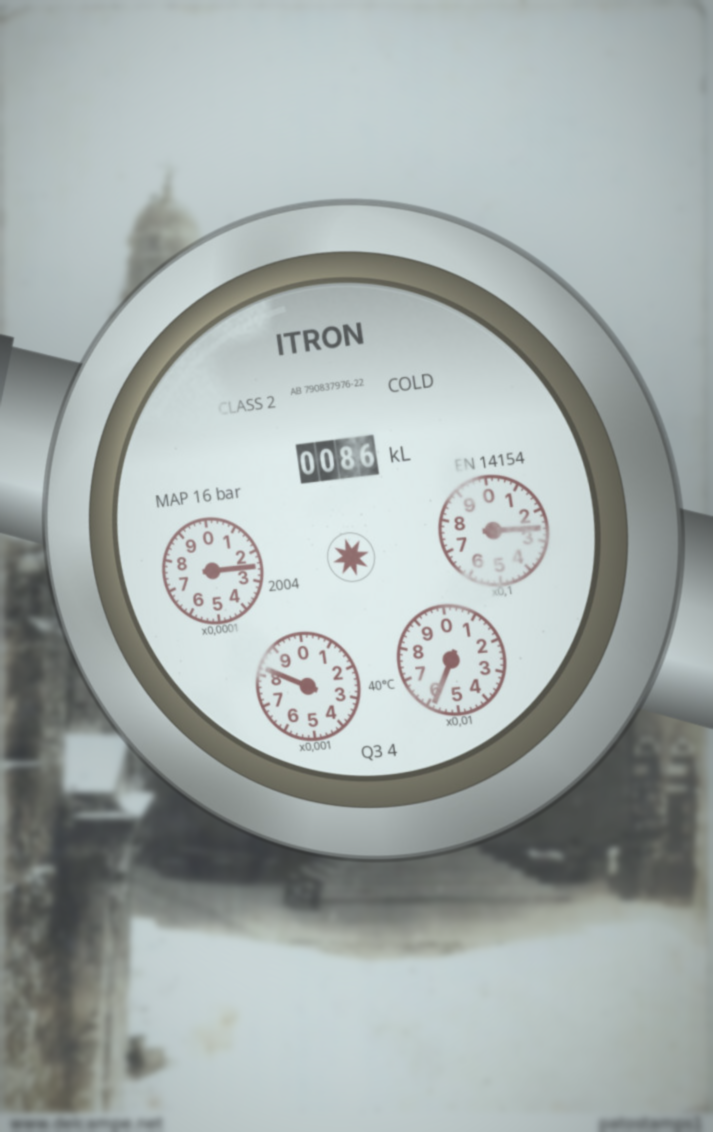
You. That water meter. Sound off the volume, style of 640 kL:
86.2582 kL
